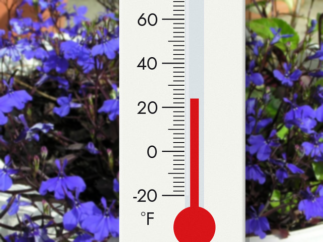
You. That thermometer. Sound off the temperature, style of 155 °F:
24 °F
